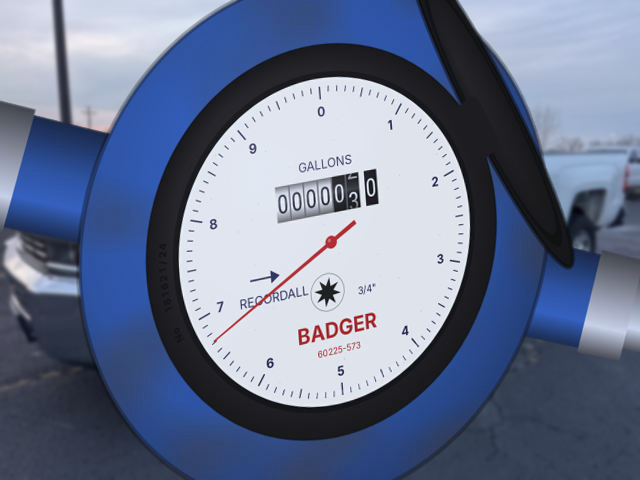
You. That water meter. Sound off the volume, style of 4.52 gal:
26.7 gal
